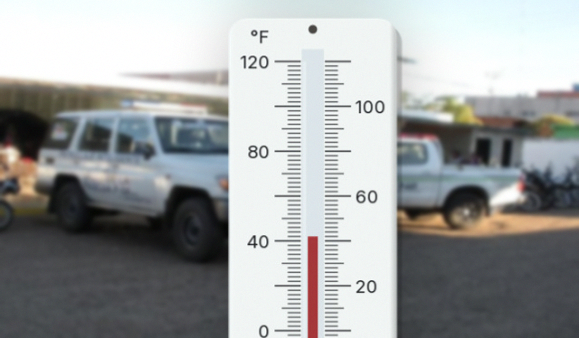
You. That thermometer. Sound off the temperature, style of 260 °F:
42 °F
